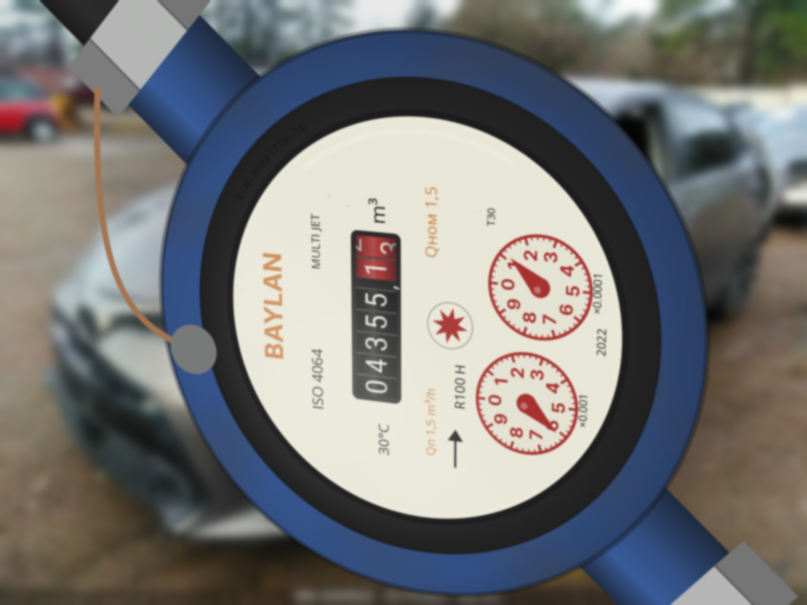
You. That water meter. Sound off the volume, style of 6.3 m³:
4355.1261 m³
